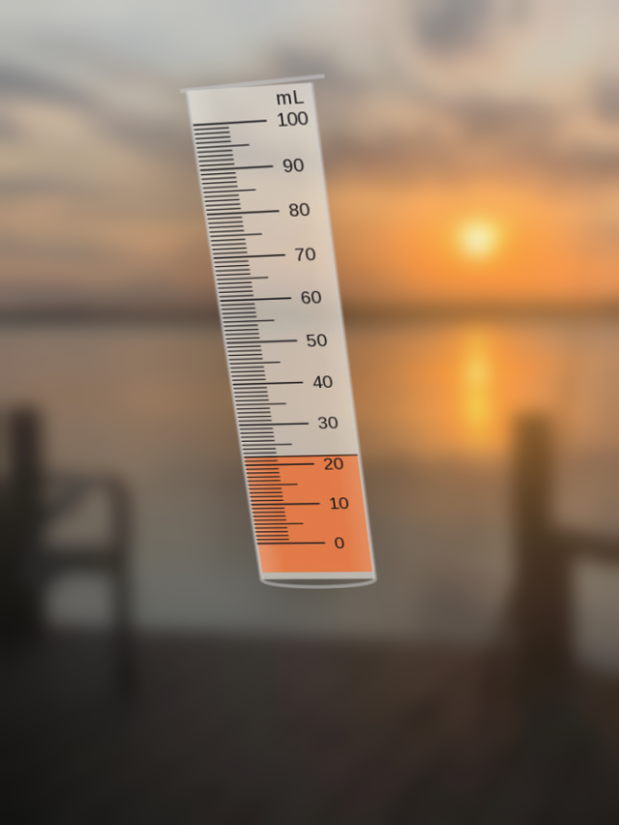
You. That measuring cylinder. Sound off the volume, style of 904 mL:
22 mL
